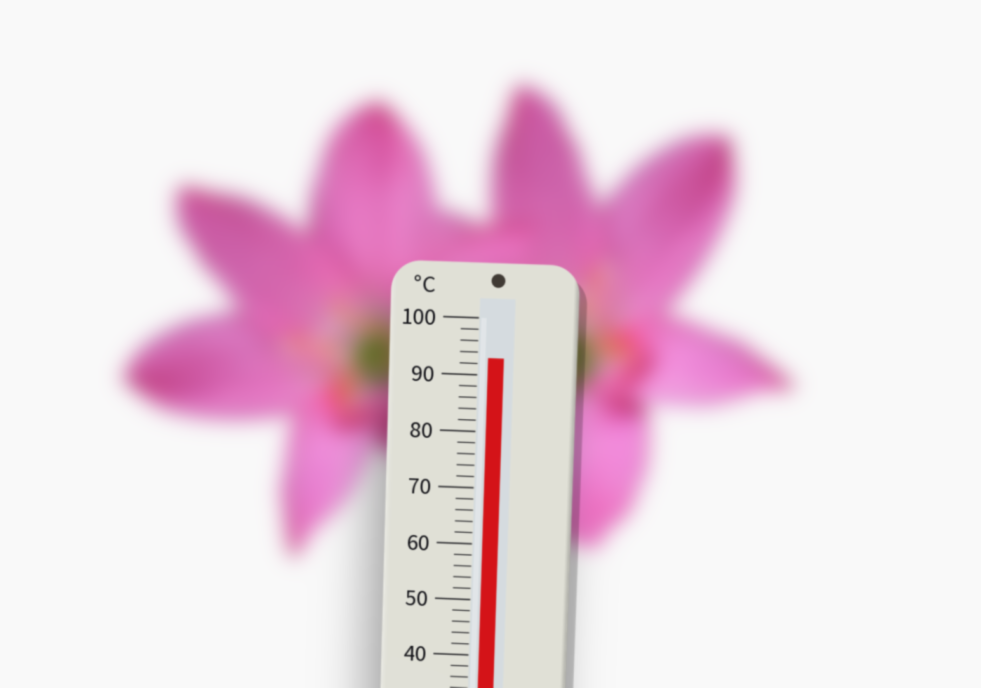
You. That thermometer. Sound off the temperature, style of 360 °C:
93 °C
